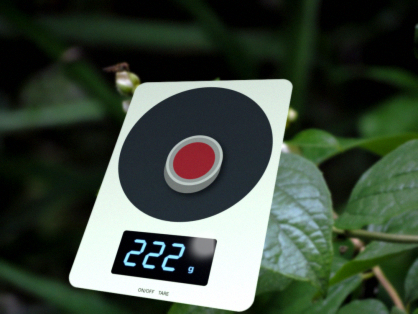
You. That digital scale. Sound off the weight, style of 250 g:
222 g
